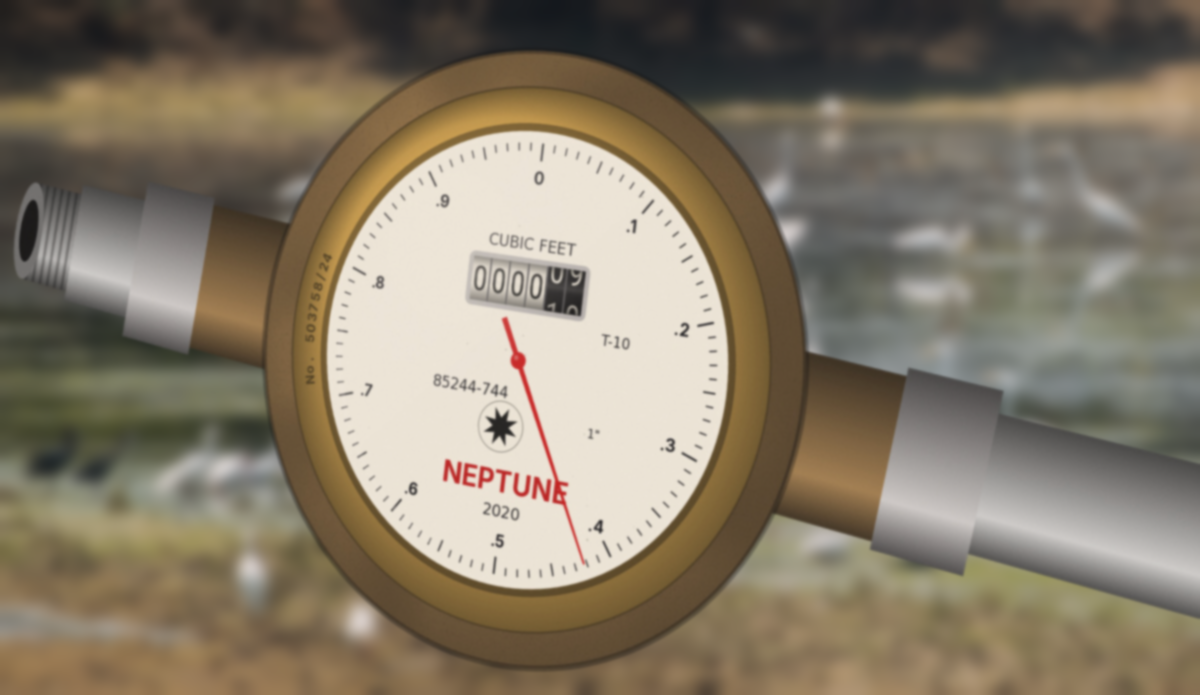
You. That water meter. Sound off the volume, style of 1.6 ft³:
9.42 ft³
